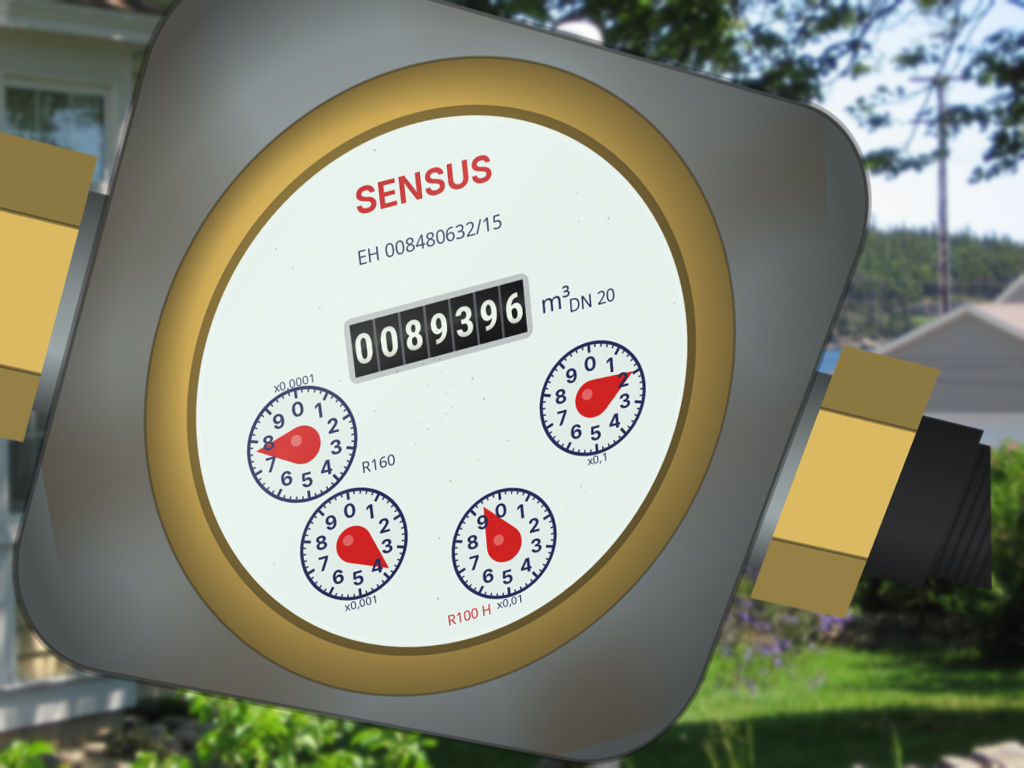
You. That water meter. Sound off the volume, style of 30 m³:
89396.1937 m³
